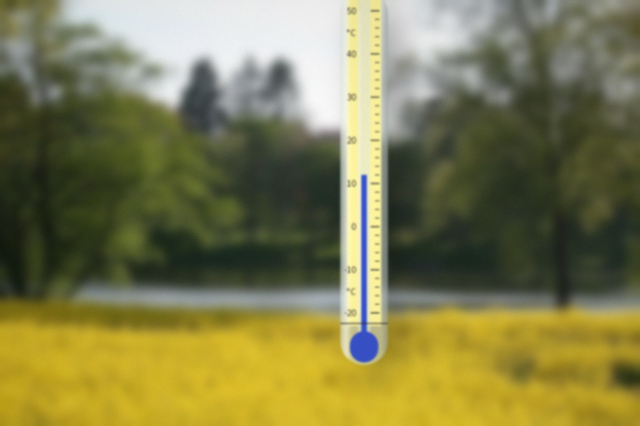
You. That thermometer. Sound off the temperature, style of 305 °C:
12 °C
